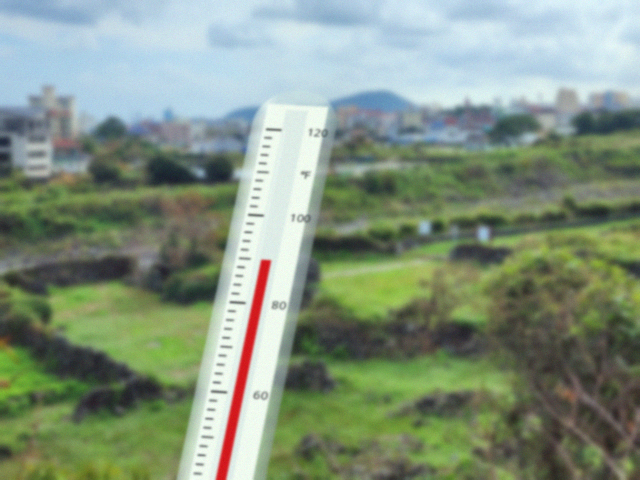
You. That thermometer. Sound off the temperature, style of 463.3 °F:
90 °F
